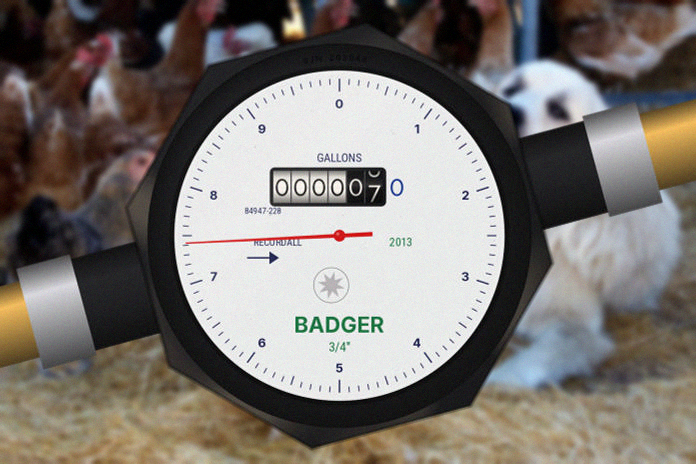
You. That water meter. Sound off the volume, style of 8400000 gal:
67.4 gal
